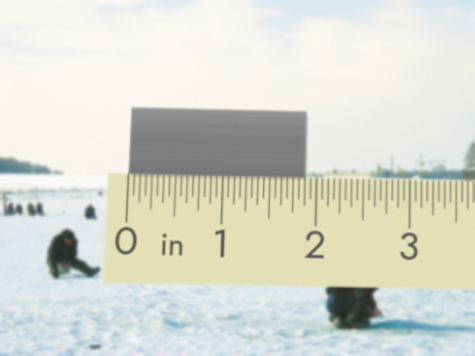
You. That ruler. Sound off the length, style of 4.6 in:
1.875 in
